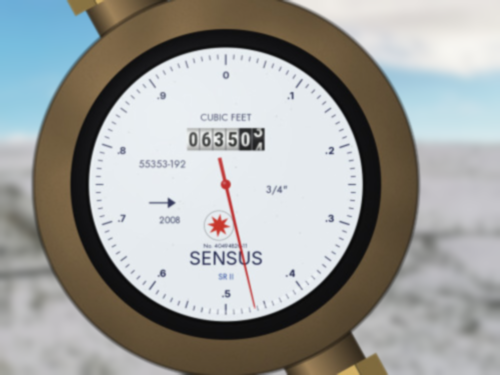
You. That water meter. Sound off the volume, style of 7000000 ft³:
63503.46 ft³
